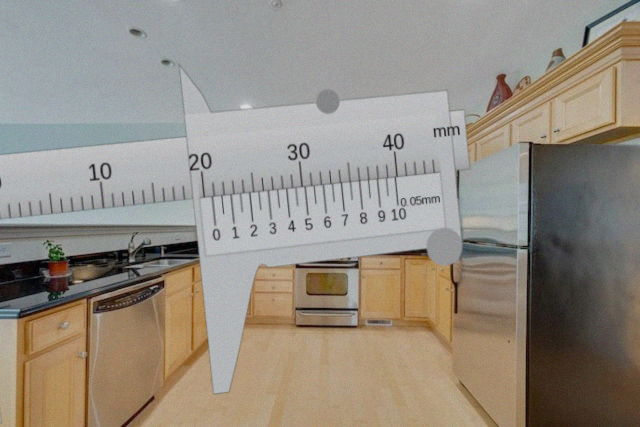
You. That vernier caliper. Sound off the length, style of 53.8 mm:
20.8 mm
